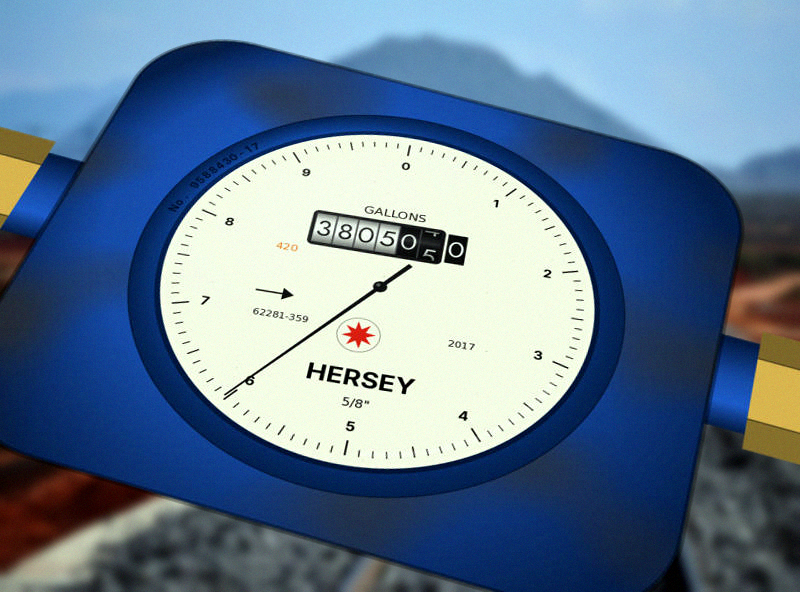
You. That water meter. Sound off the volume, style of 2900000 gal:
3805046.0 gal
